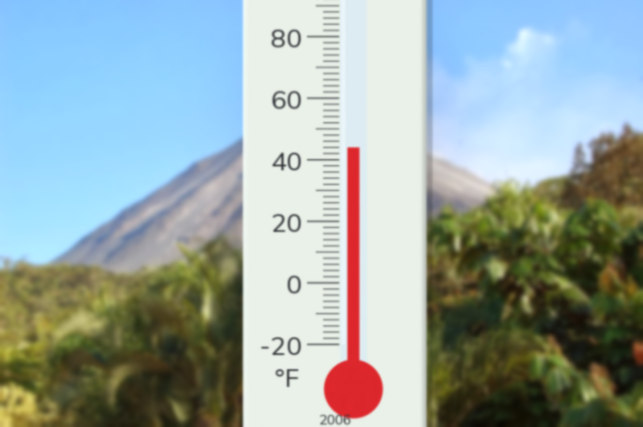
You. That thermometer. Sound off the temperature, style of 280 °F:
44 °F
